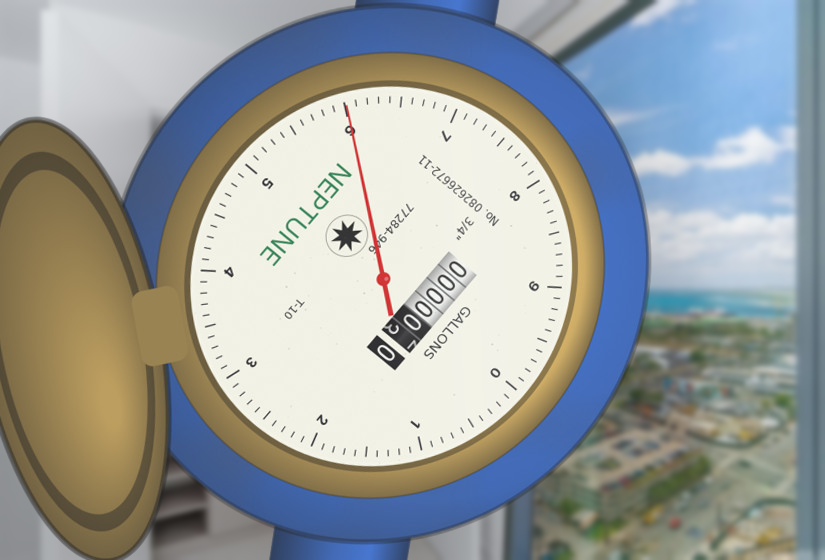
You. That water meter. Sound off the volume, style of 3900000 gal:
26.0 gal
